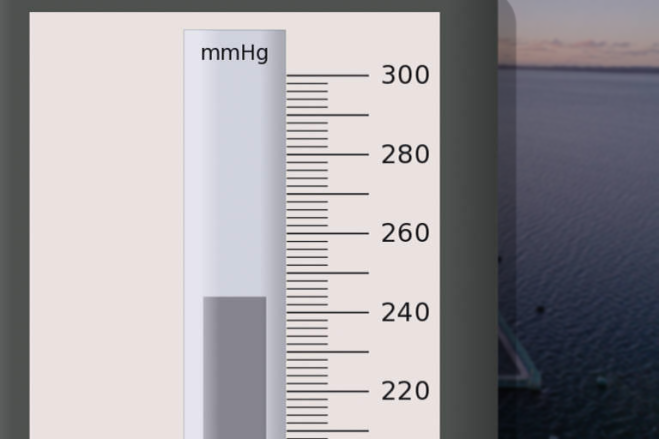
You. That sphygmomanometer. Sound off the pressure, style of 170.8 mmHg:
244 mmHg
